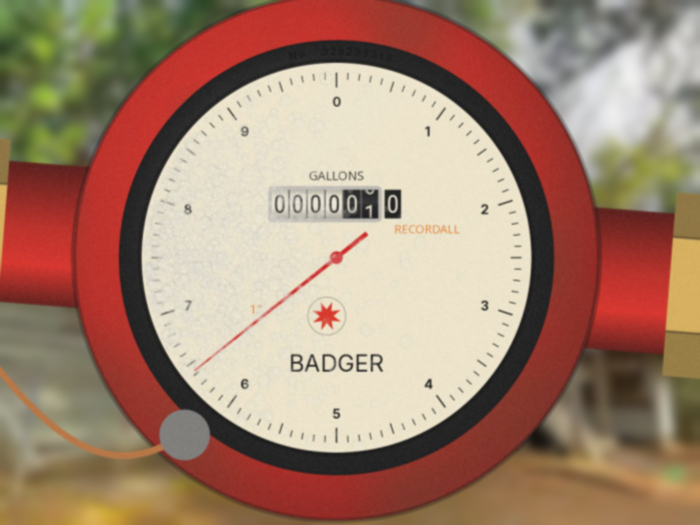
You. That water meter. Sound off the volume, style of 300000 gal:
6.4 gal
